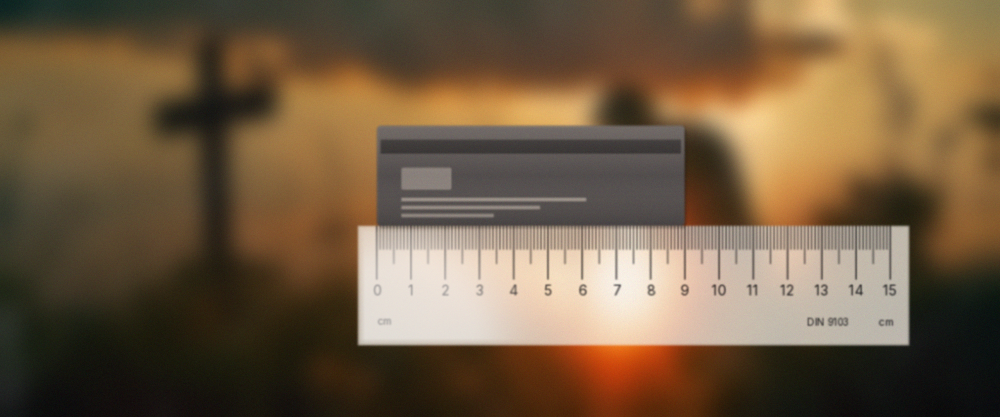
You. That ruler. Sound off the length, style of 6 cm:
9 cm
